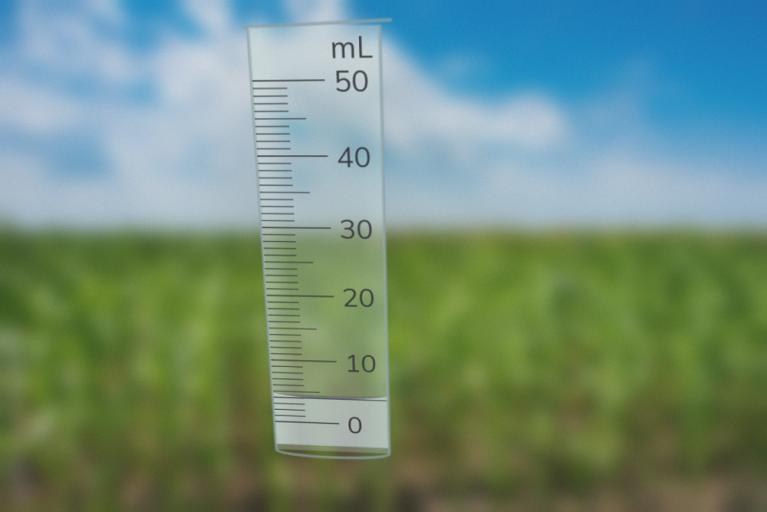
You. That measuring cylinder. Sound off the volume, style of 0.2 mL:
4 mL
